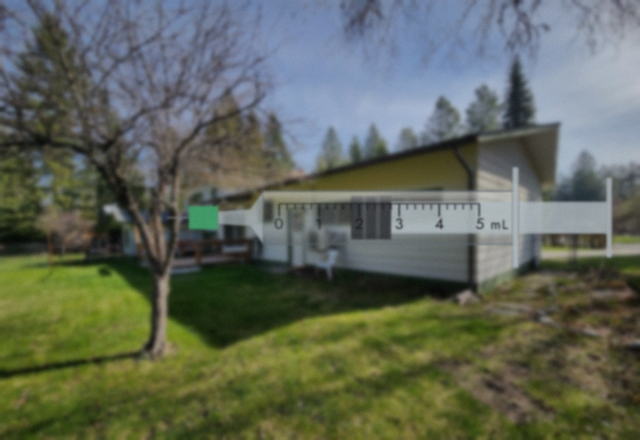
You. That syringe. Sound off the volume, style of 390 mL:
1.8 mL
